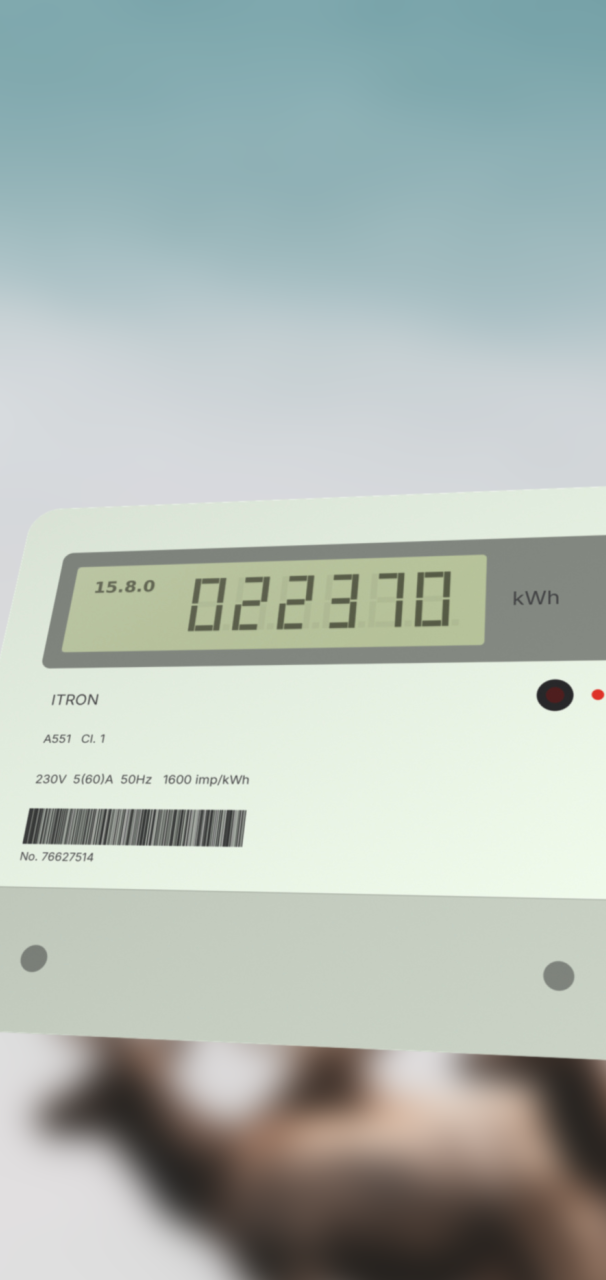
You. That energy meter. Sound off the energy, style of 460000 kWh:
22370 kWh
